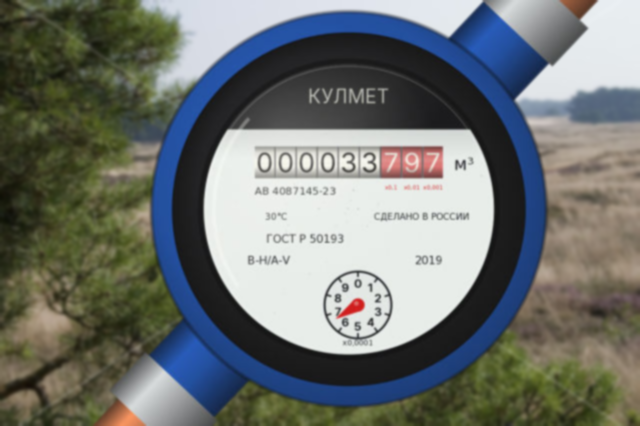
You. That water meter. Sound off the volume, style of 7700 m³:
33.7976 m³
